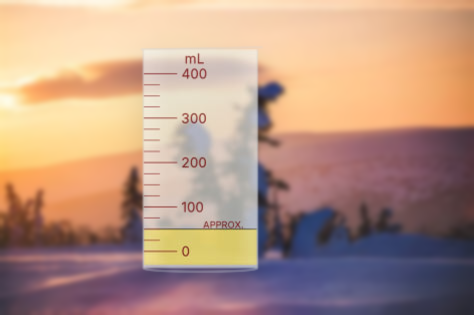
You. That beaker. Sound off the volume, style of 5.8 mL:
50 mL
